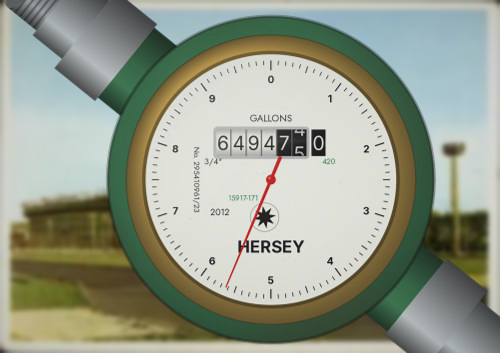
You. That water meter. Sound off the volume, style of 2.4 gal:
6494745.6 gal
